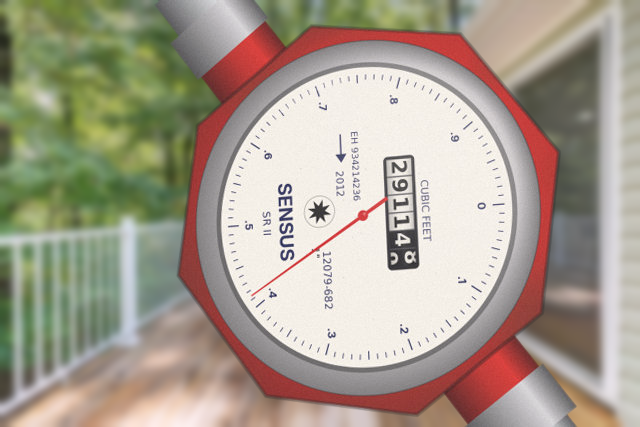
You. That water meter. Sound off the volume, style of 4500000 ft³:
291148.41 ft³
